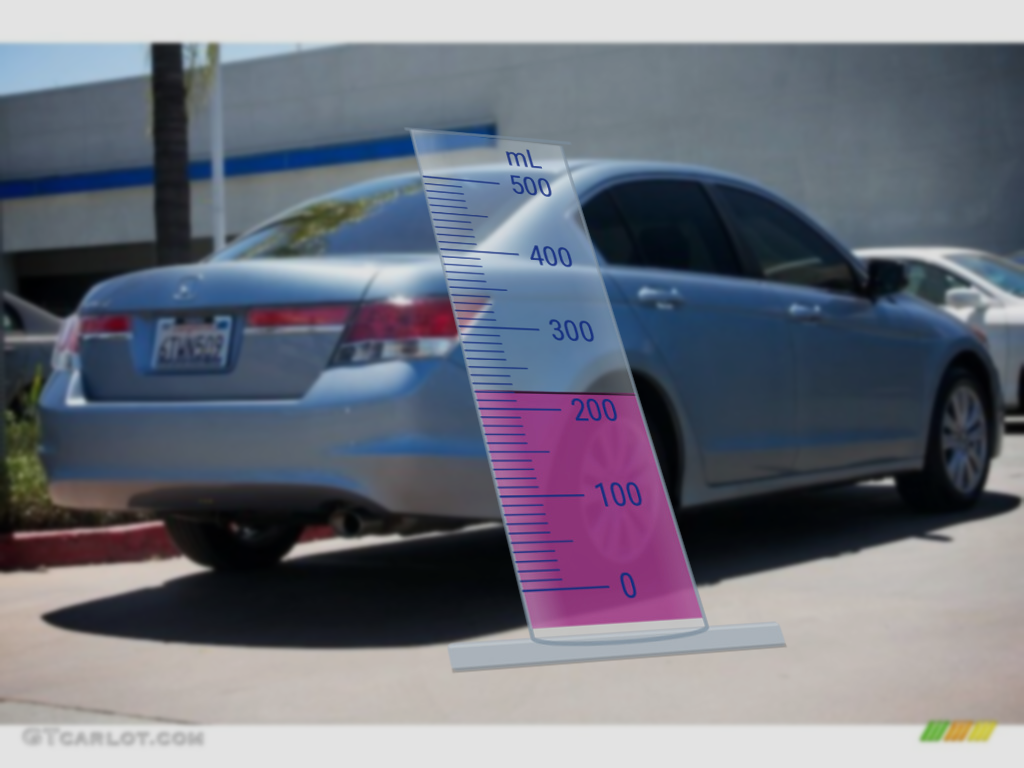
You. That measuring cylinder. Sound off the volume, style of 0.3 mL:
220 mL
